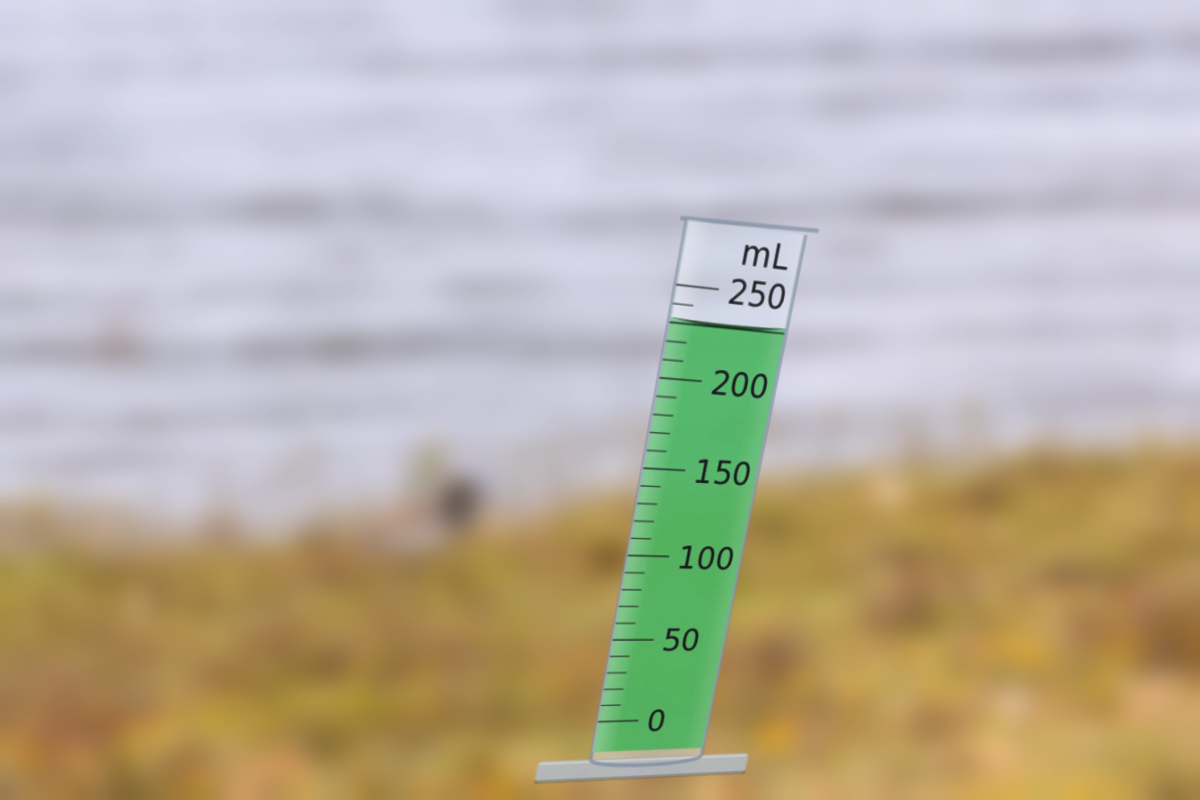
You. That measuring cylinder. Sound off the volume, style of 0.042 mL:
230 mL
